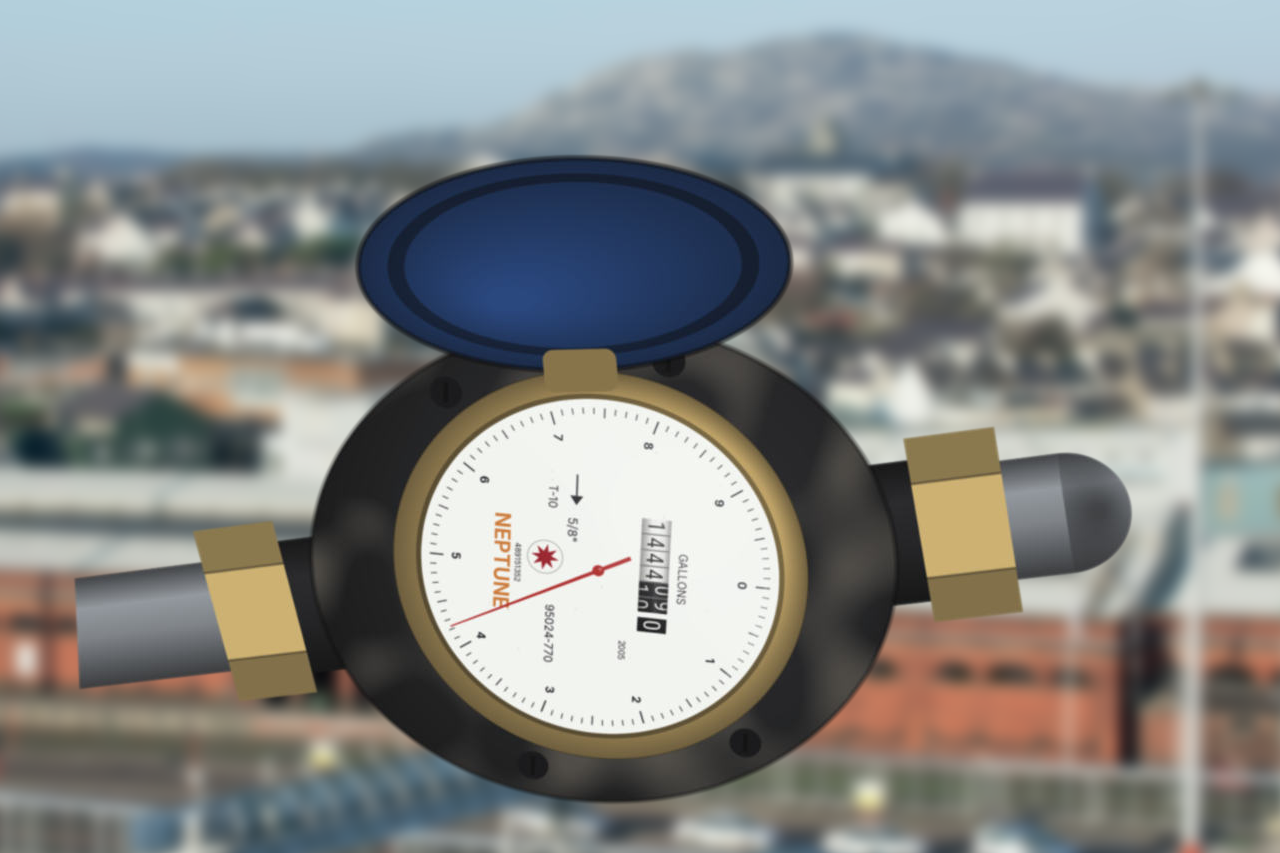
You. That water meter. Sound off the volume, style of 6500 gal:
1444094.2 gal
